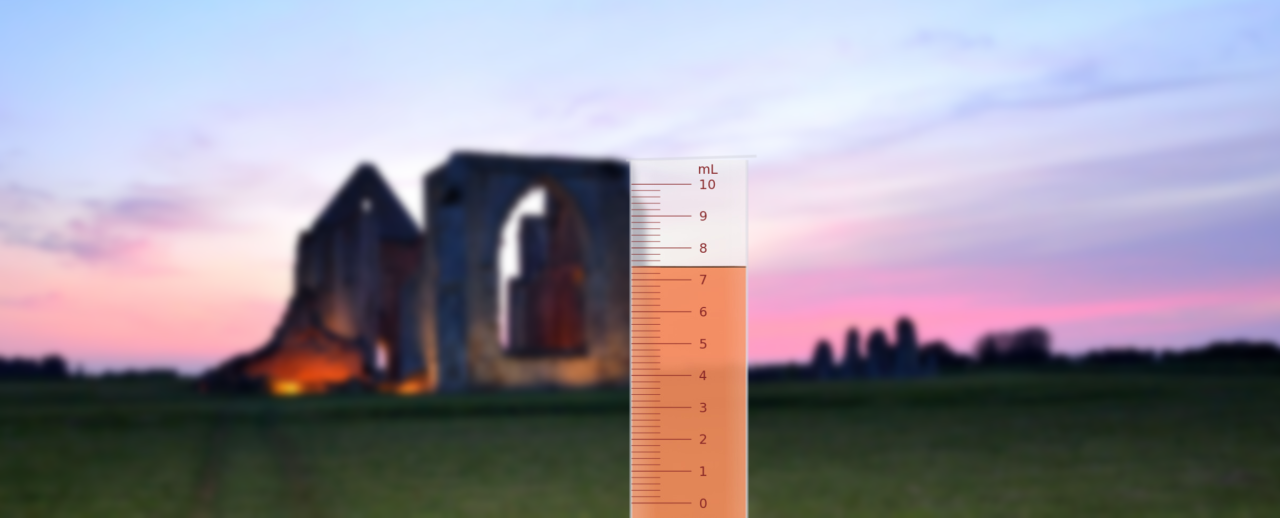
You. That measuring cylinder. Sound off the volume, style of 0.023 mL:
7.4 mL
